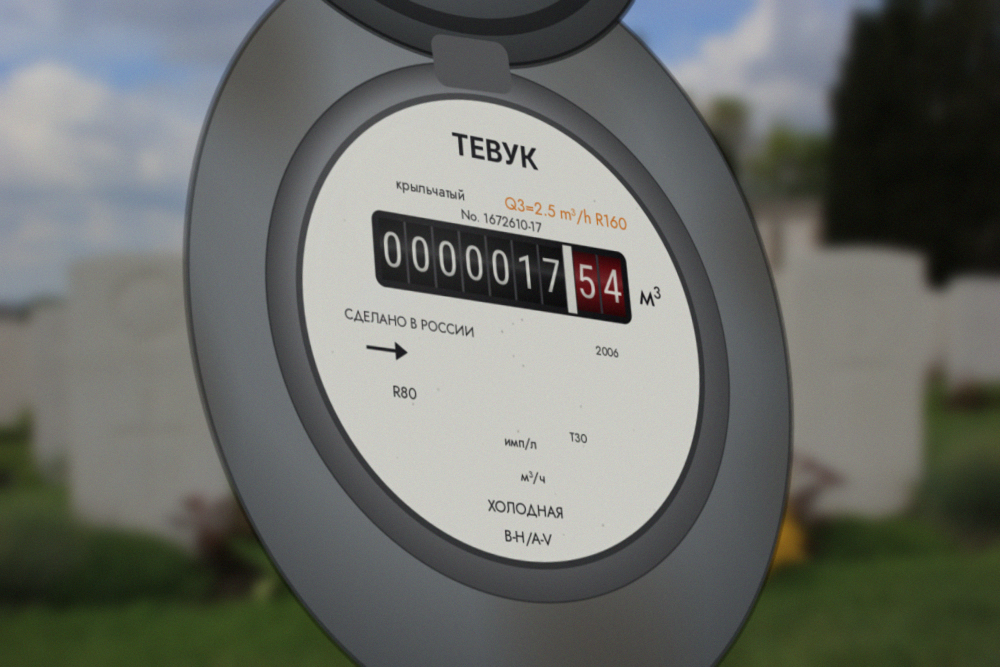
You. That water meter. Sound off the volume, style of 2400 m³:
17.54 m³
